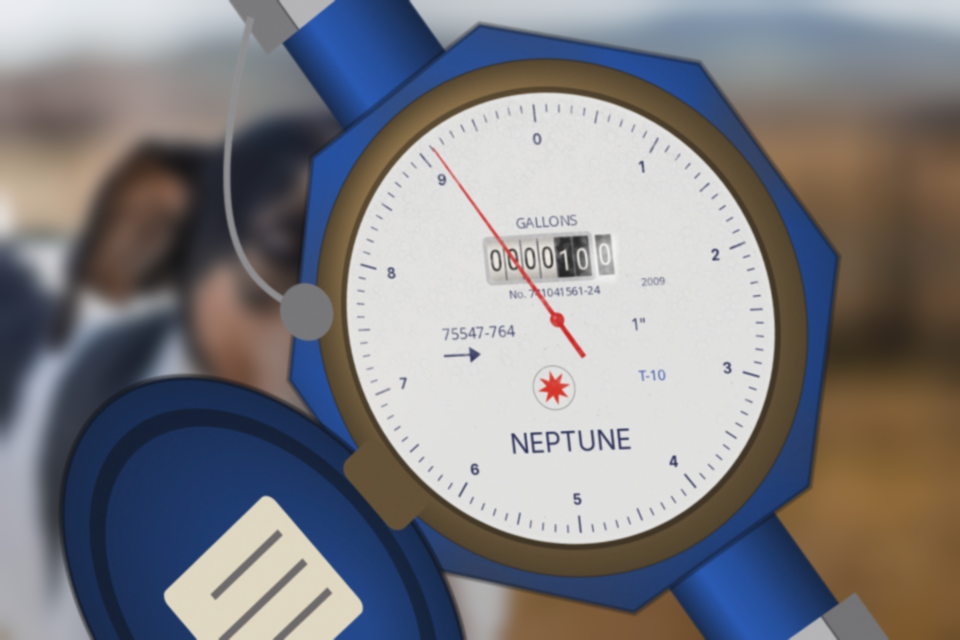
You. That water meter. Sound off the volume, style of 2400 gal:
99.1 gal
